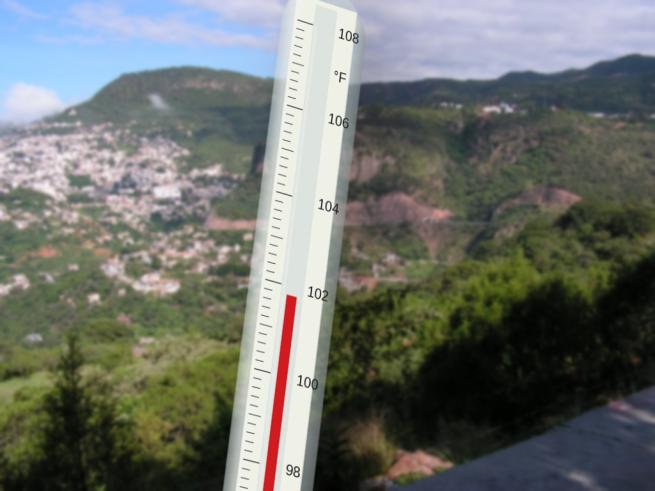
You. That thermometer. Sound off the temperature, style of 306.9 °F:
101.8 °F
